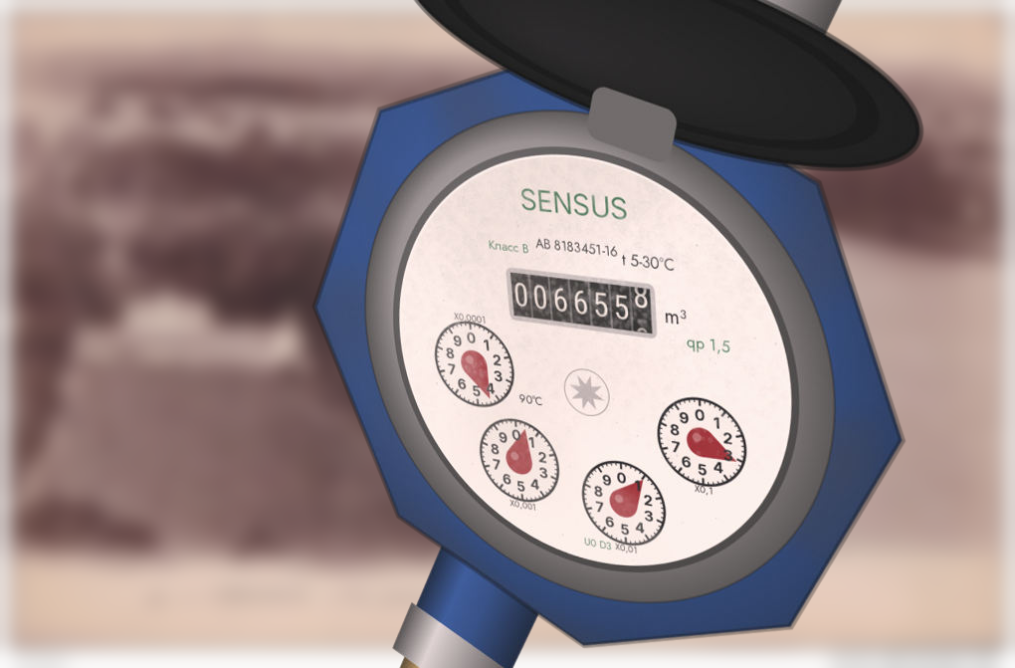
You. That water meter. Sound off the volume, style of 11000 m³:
66558.3104 m³
